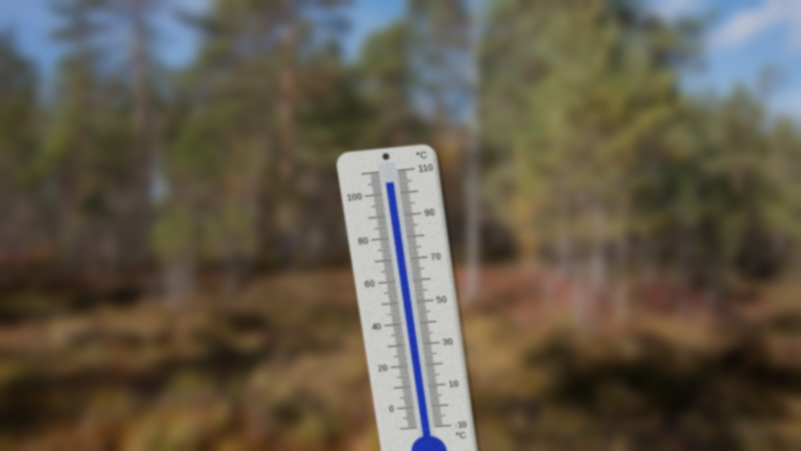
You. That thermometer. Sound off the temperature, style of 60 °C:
105 °C
